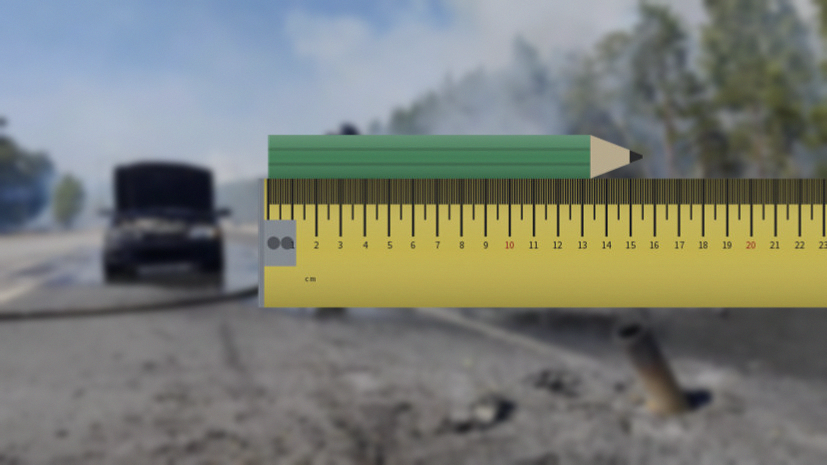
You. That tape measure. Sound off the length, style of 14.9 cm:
15.5 cm
